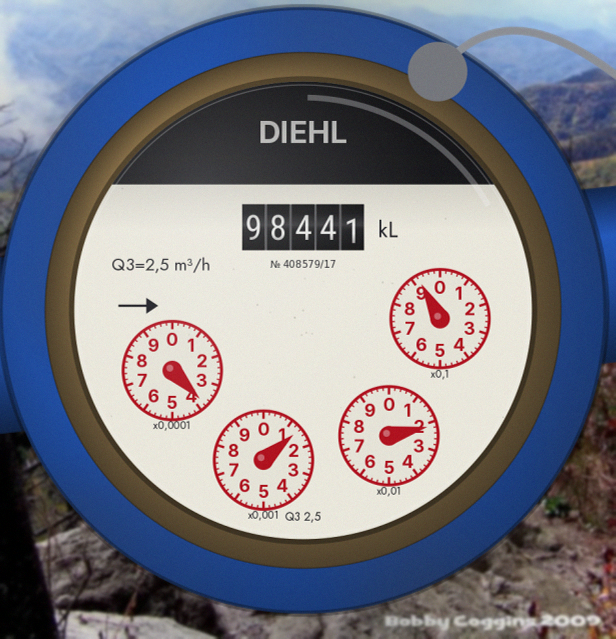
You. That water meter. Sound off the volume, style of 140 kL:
98440.9213 kL
